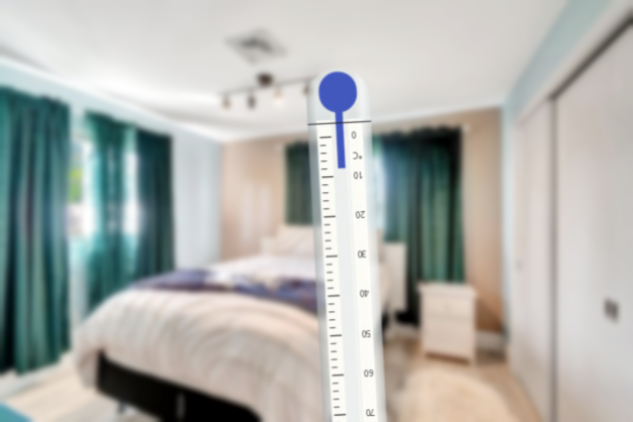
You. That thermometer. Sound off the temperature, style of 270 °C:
8 °C
